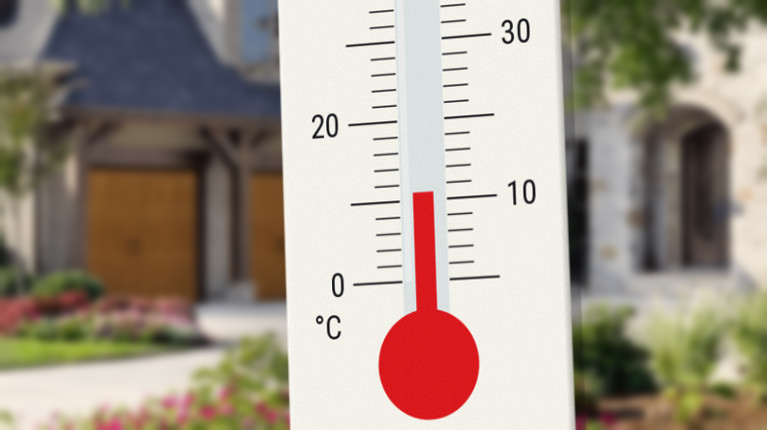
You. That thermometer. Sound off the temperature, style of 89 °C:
11 °C
